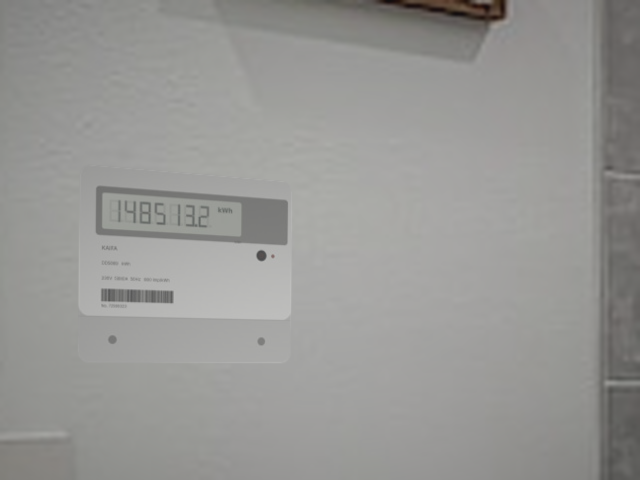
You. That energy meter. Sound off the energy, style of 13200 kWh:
148513.2 kWh
